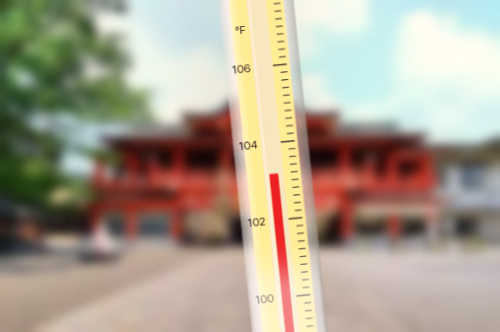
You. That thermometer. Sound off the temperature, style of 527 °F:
103.2 °F
